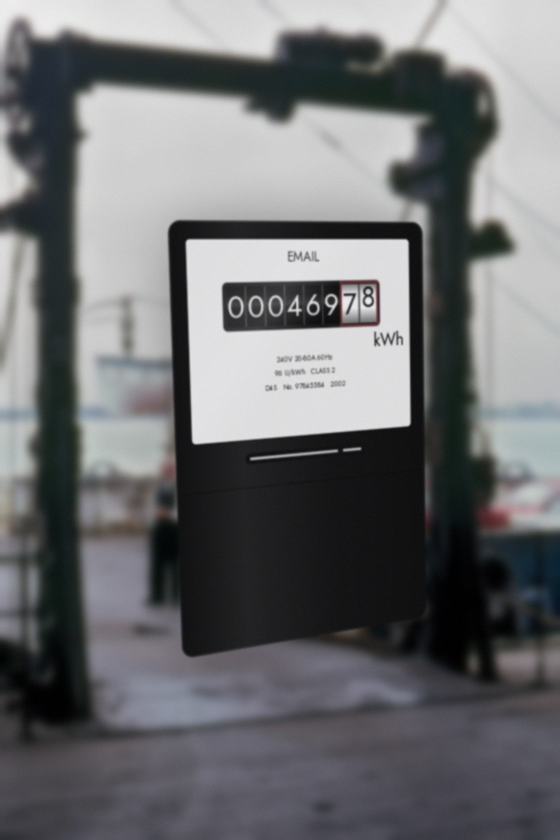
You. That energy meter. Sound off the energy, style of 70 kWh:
469.78 kWh
